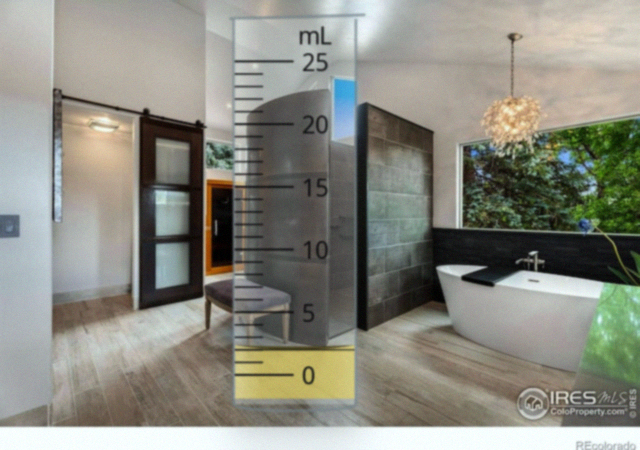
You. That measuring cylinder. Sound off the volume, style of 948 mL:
2 mL
